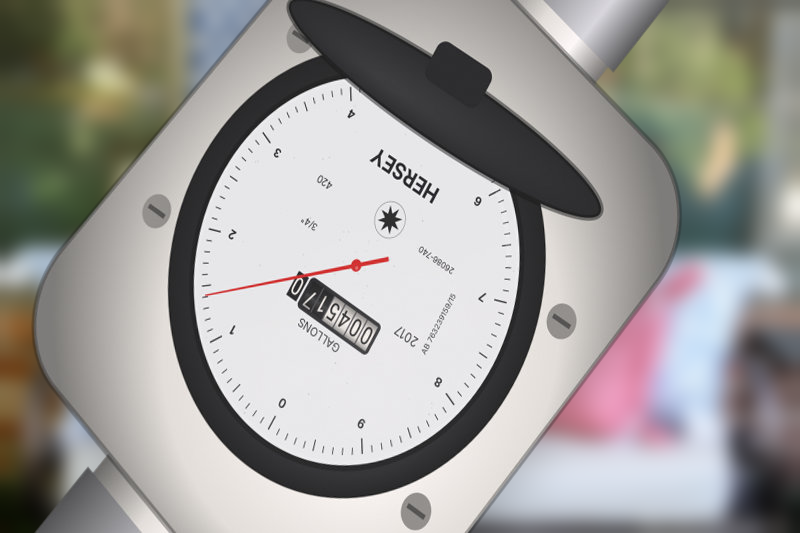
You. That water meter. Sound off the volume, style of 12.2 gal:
45171.4 gal
